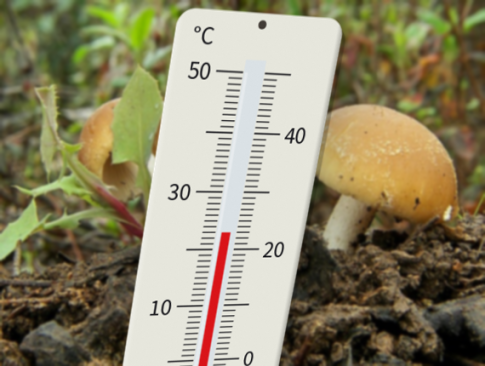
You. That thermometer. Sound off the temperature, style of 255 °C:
23 °C
